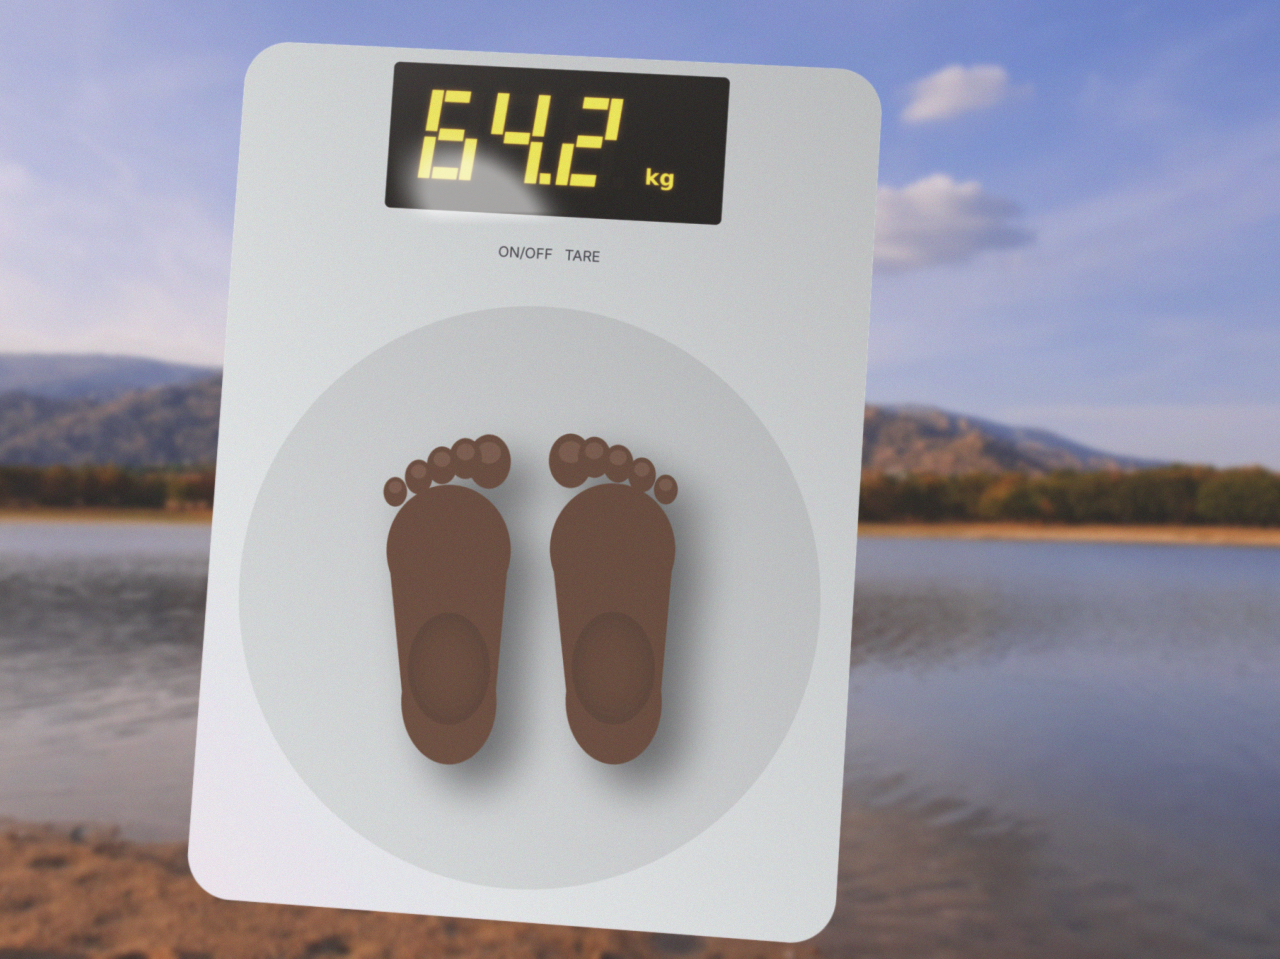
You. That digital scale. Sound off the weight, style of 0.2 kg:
64.2 kg
